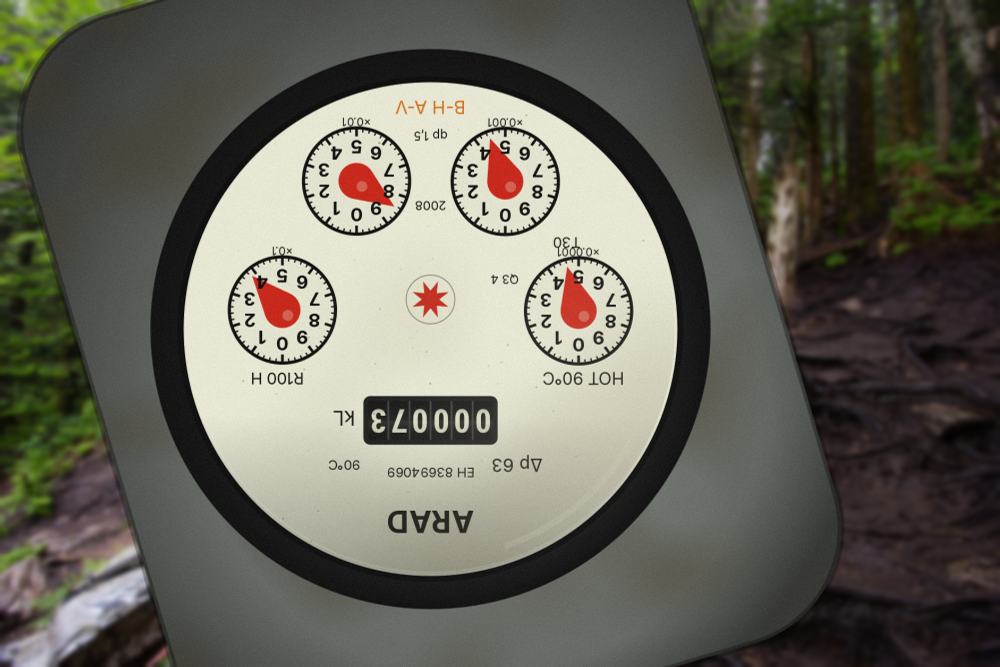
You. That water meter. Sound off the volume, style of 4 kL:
73.3844 kL
